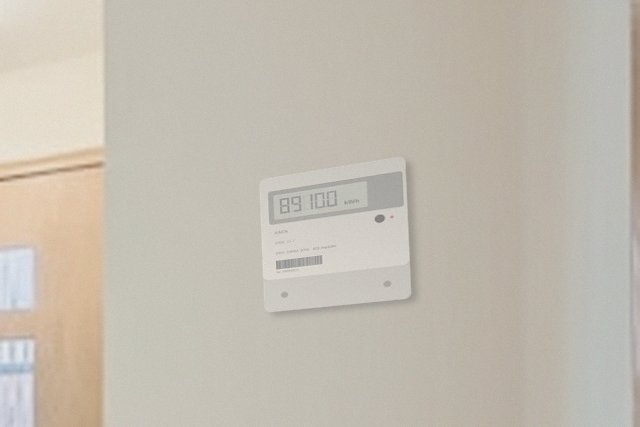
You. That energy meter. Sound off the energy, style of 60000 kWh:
89100 kWh
